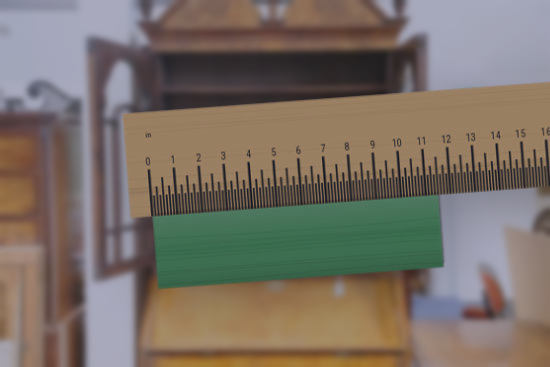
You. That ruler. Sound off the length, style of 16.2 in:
11.5 in
